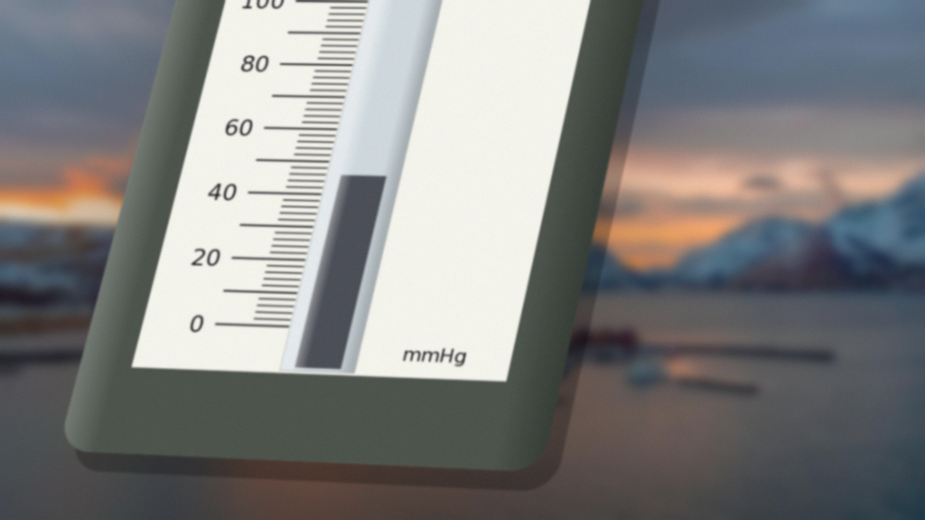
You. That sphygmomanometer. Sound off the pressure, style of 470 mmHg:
46 mmHg
